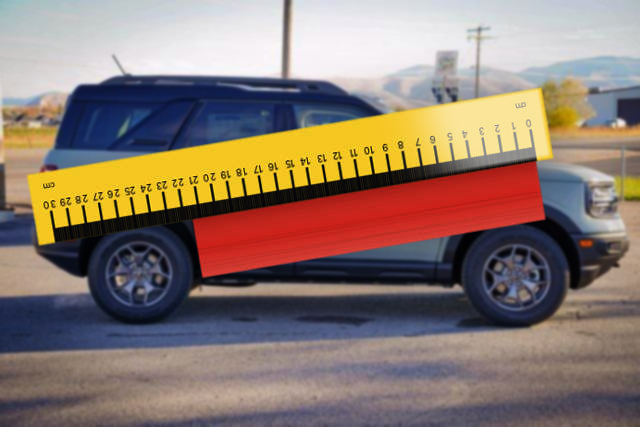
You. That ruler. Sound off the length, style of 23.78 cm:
21.5 cm
